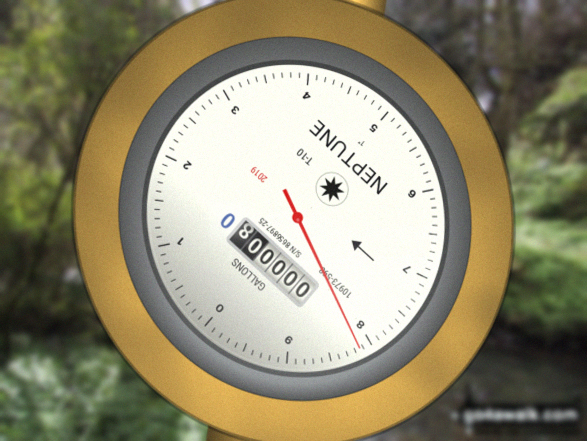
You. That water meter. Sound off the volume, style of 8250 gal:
78.1 gal
